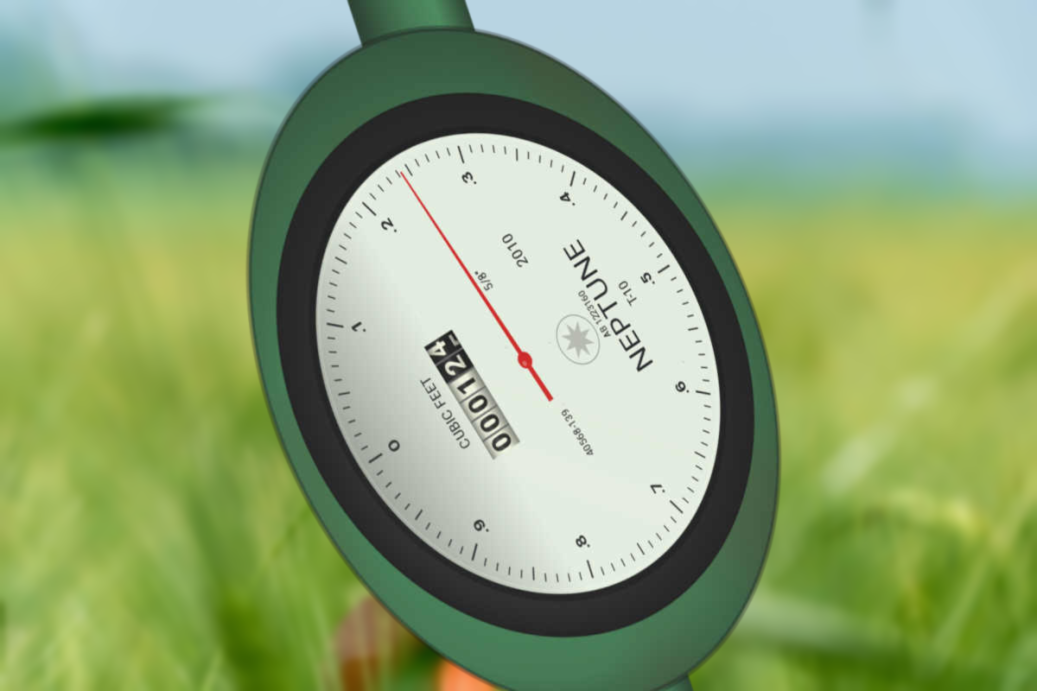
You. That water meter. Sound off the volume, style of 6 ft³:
124.24 ft³
